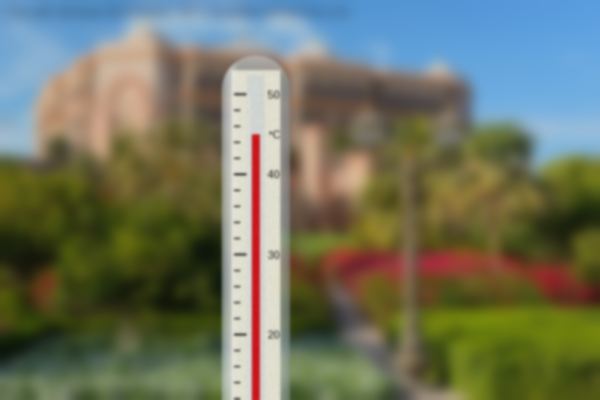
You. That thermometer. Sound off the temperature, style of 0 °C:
45 °C
